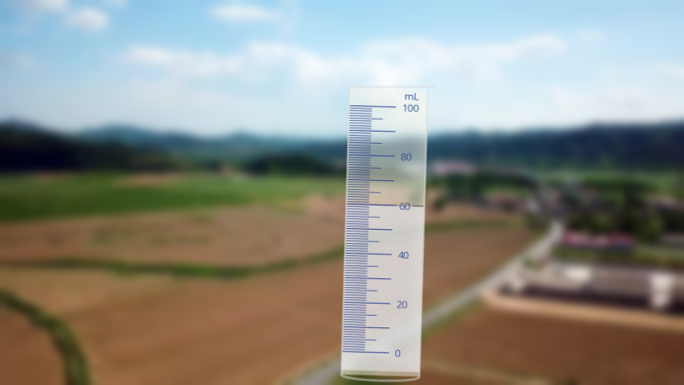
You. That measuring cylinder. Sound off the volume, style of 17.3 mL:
60 mL
